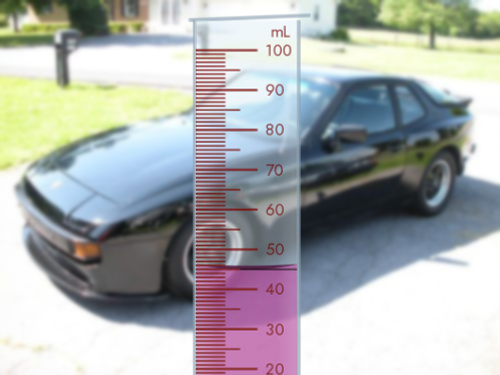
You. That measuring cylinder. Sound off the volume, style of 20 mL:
45 mL
